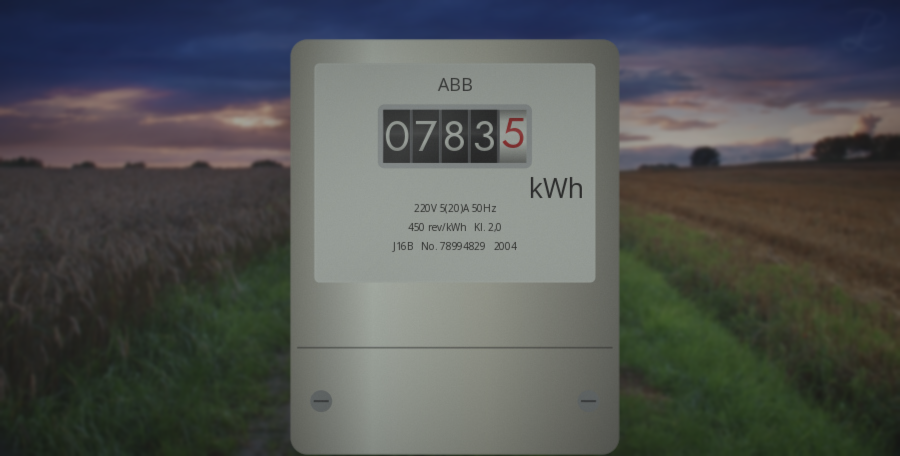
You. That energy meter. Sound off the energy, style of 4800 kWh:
783.5 kWh
